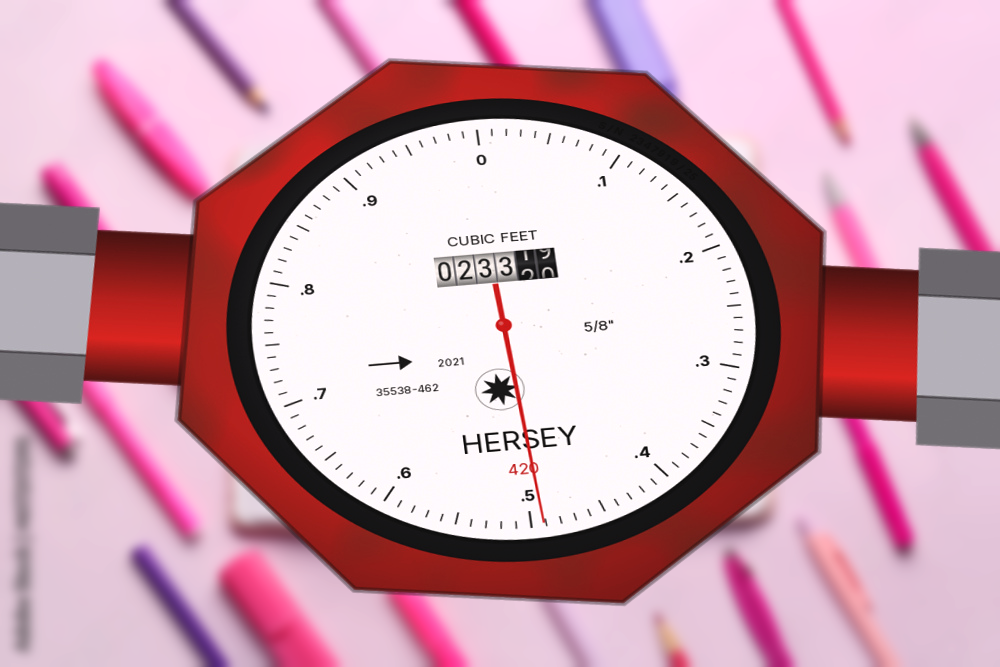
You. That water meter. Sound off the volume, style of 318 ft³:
23319.49 ft³
